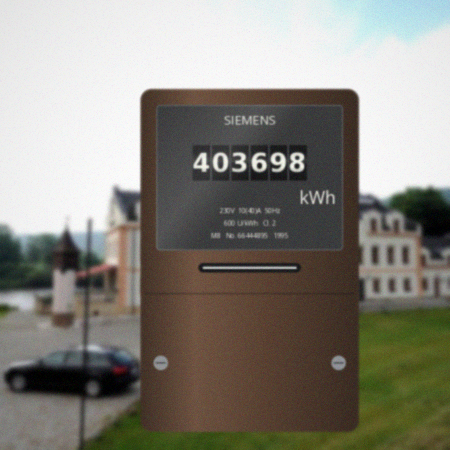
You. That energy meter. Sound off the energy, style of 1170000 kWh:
403698 kWh
